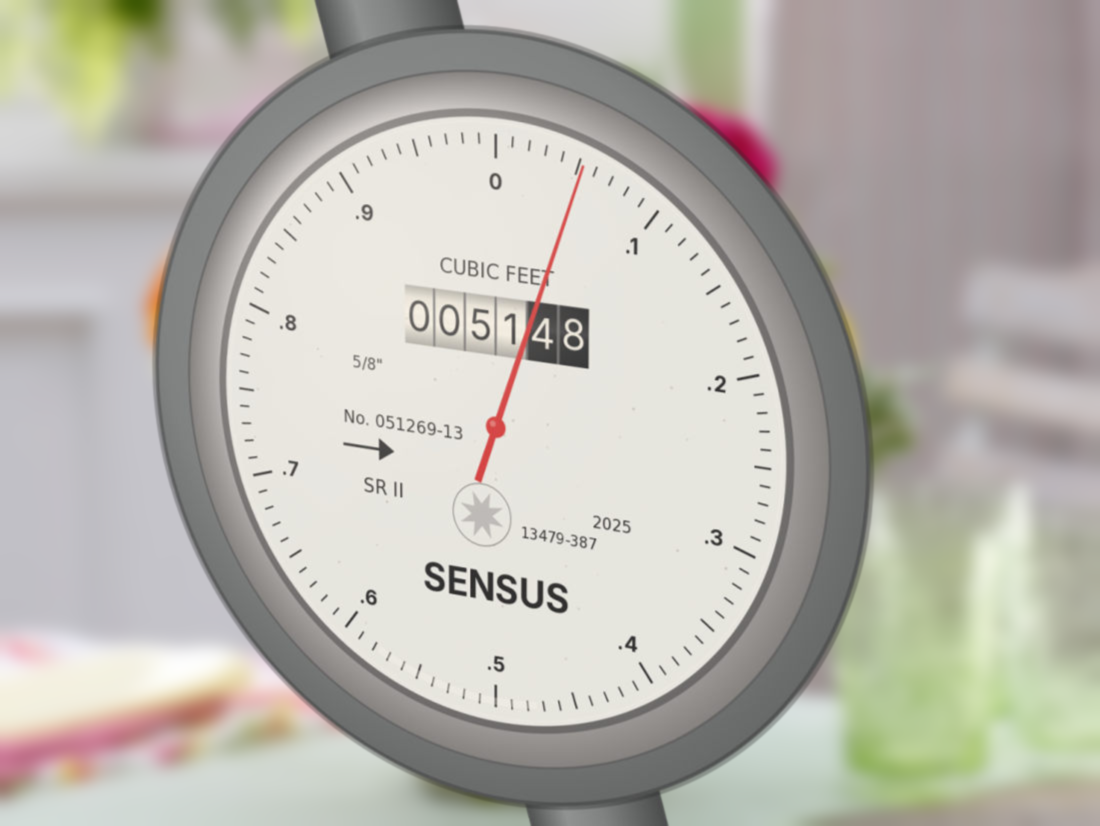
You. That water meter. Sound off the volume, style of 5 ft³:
5148.05 ft³
